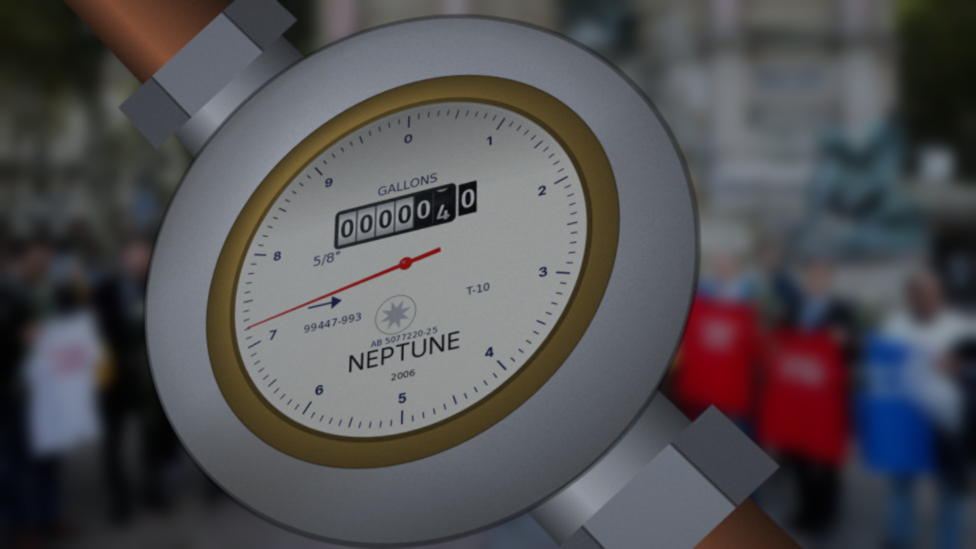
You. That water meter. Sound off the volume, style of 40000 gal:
37.2 gal
